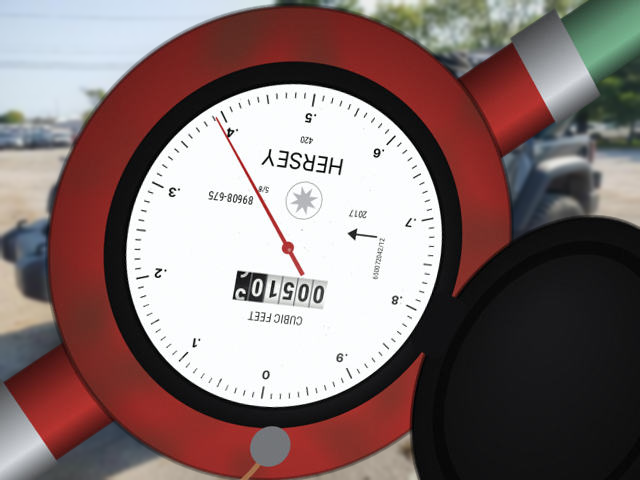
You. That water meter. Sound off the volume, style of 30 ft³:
5105.39 ft³
